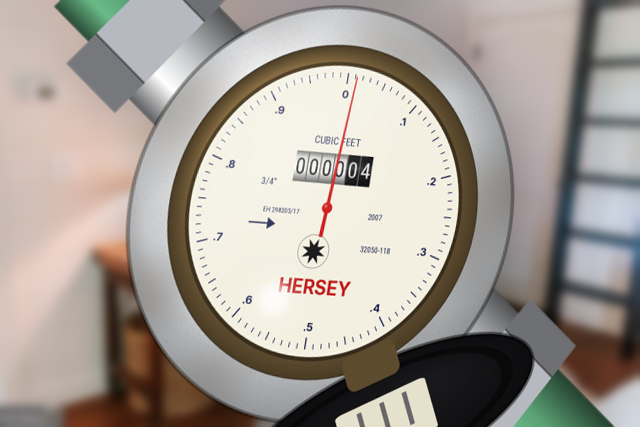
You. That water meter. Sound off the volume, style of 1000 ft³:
4.01 ft³
